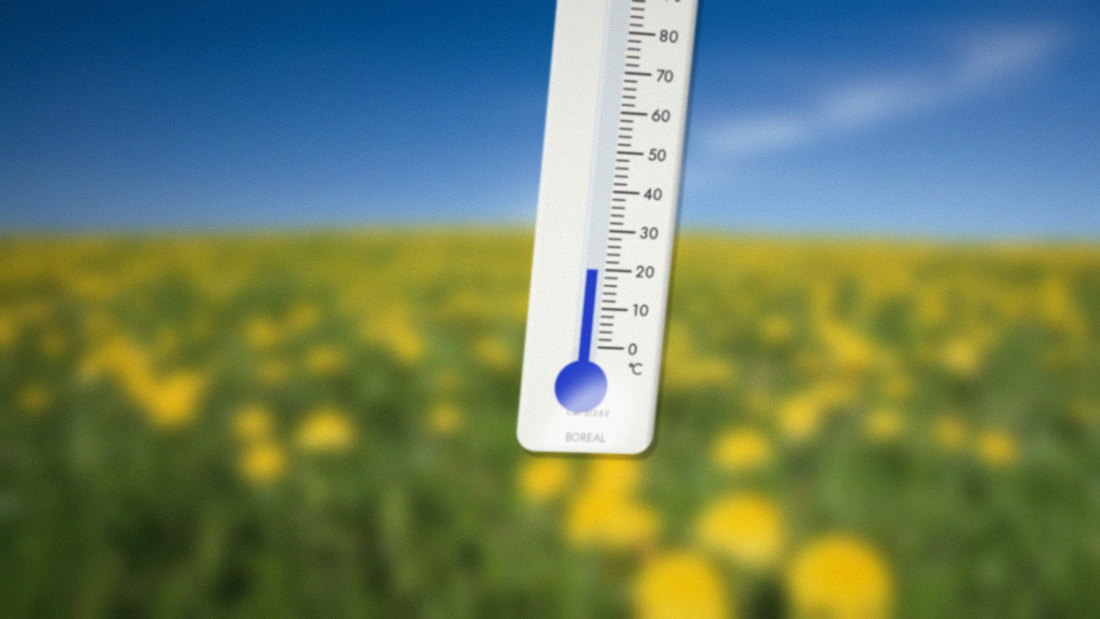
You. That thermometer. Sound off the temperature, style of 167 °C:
20 °C
